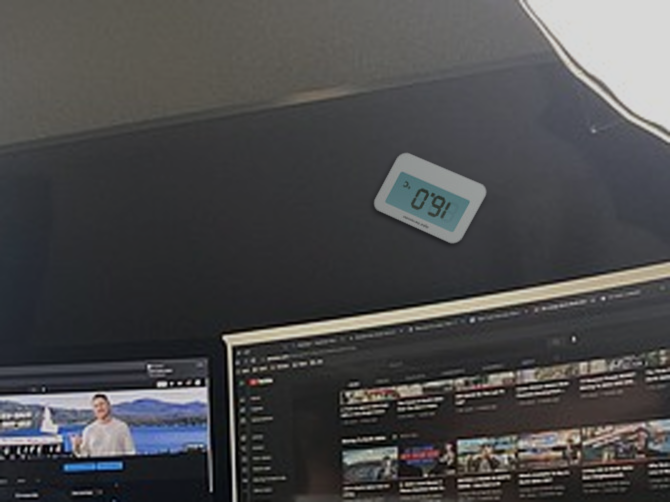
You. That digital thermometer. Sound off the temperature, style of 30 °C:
16.0 °C
